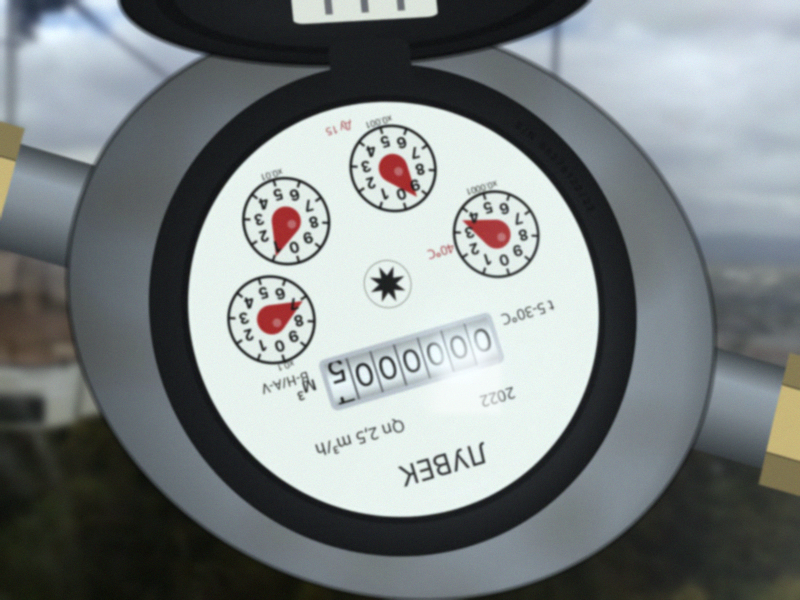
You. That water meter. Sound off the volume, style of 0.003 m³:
4.7093 m³
